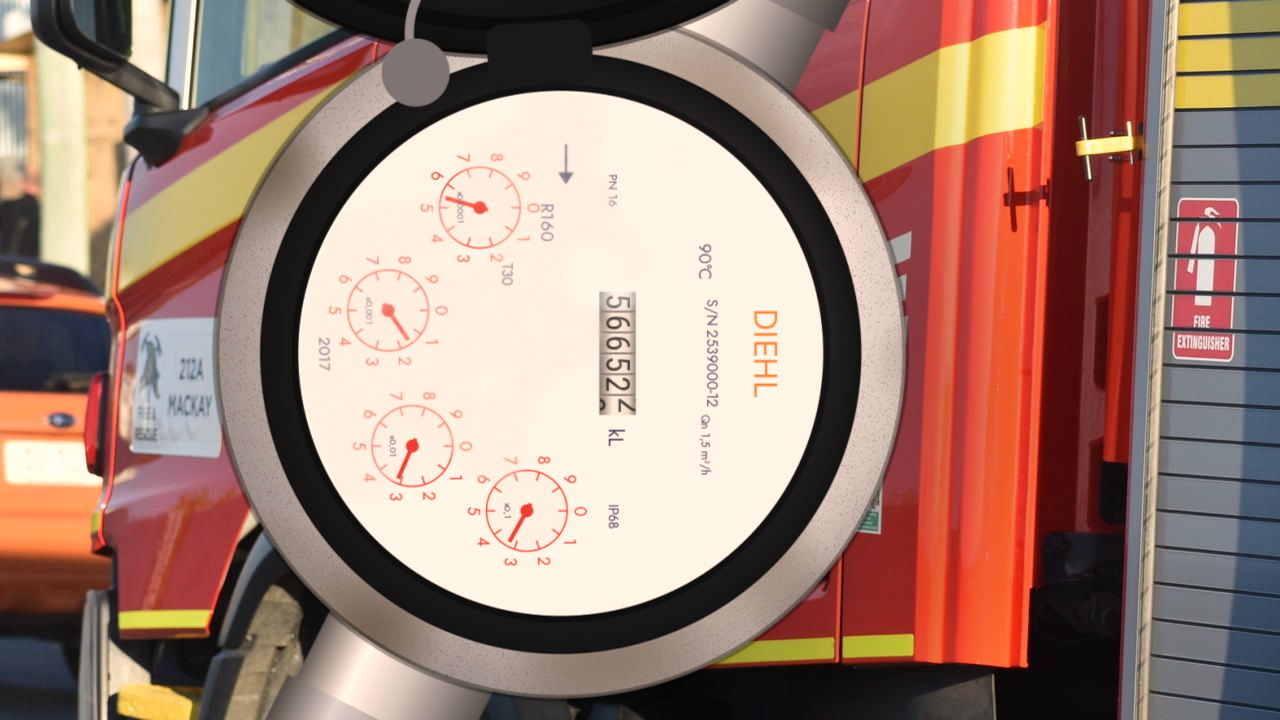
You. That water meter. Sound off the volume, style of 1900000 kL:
566522.3315 kL
